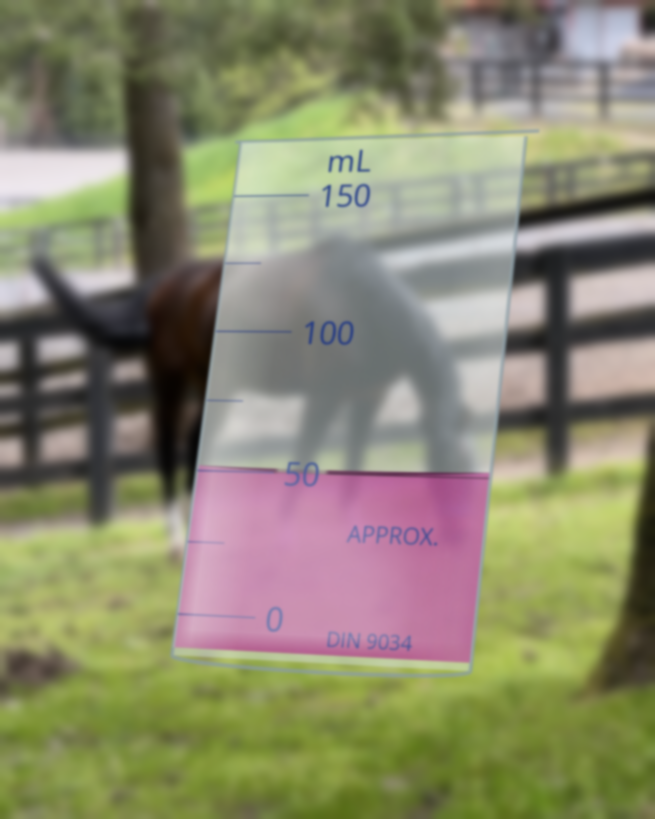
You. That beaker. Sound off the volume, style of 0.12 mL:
50 mL
